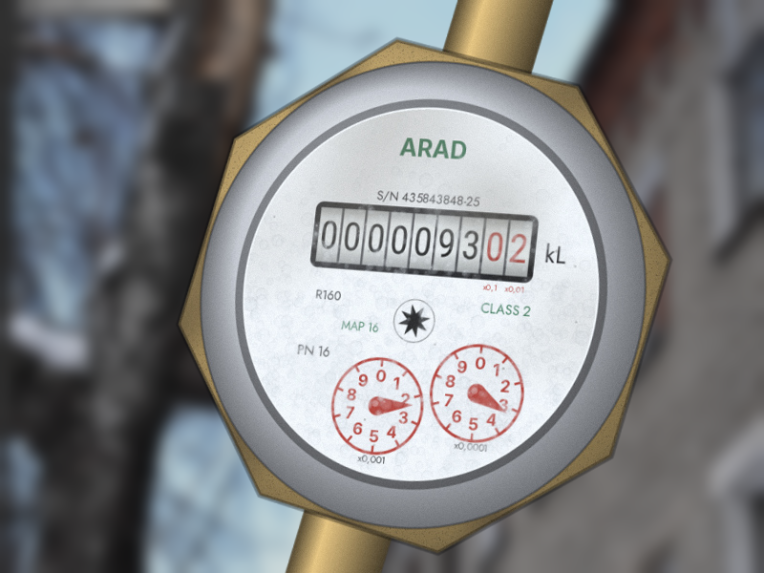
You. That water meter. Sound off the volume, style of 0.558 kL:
93.0223 kL
